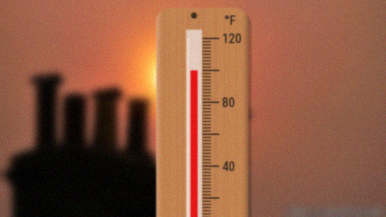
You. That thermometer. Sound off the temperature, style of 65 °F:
100 °F
